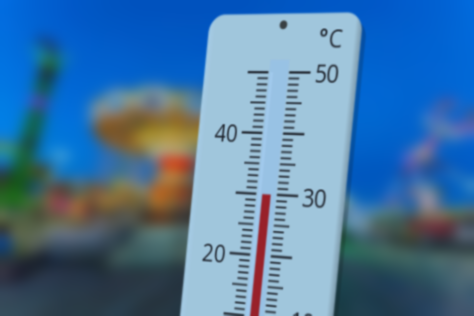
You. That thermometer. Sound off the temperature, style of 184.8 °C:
30 °C
